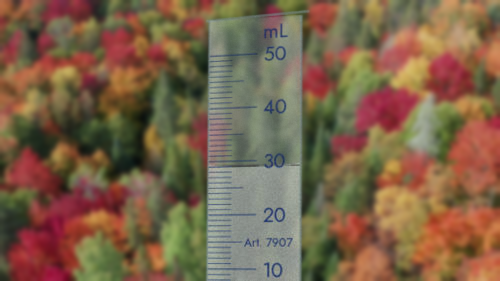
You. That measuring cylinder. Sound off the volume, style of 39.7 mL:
29 mL
